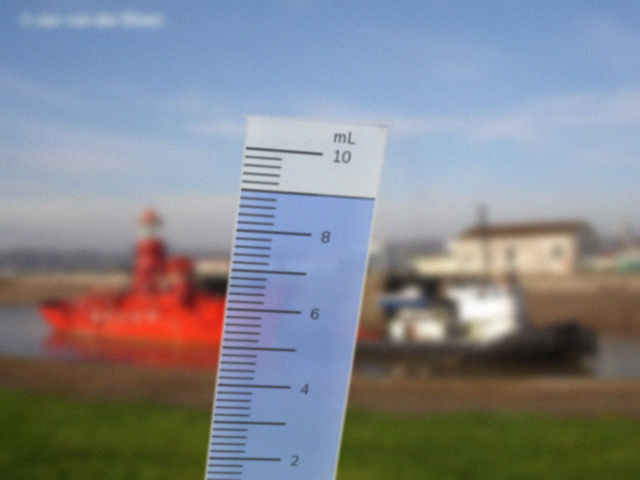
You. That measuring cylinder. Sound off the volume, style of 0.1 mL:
9 mL
